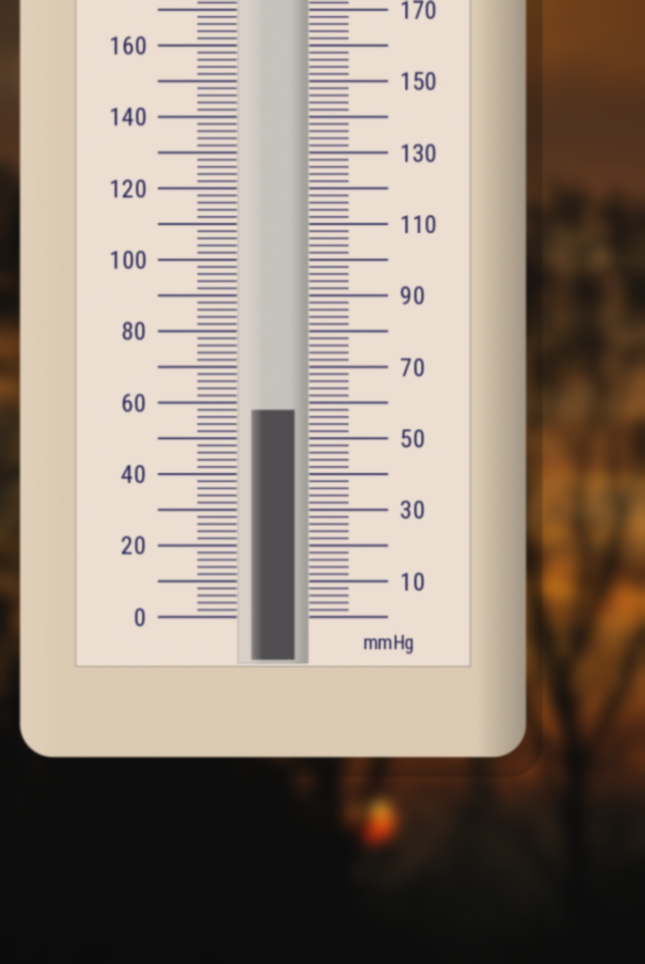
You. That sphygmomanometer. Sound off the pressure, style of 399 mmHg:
58 mmHg
